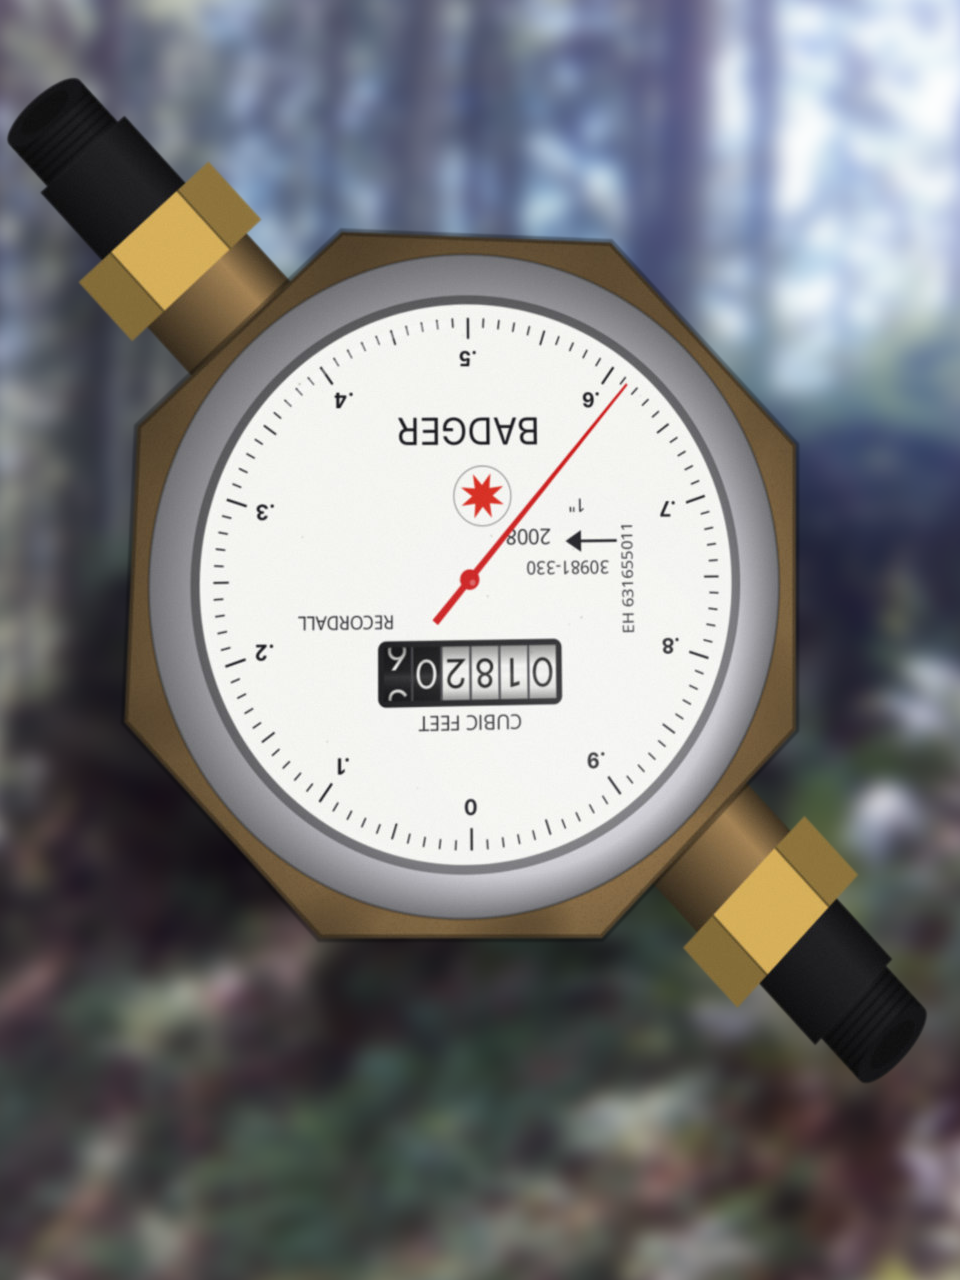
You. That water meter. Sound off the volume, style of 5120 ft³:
18205.61 ft³
